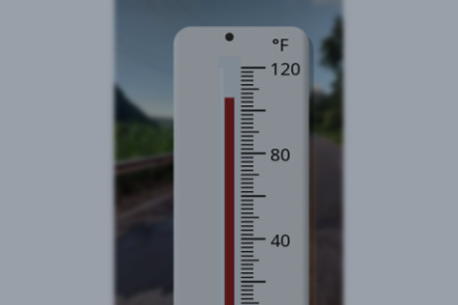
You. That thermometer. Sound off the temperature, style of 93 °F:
106 °F
